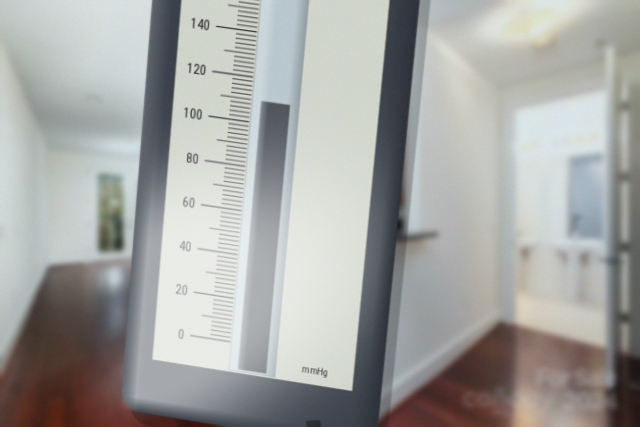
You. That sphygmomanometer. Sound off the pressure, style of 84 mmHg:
110 mmHg
